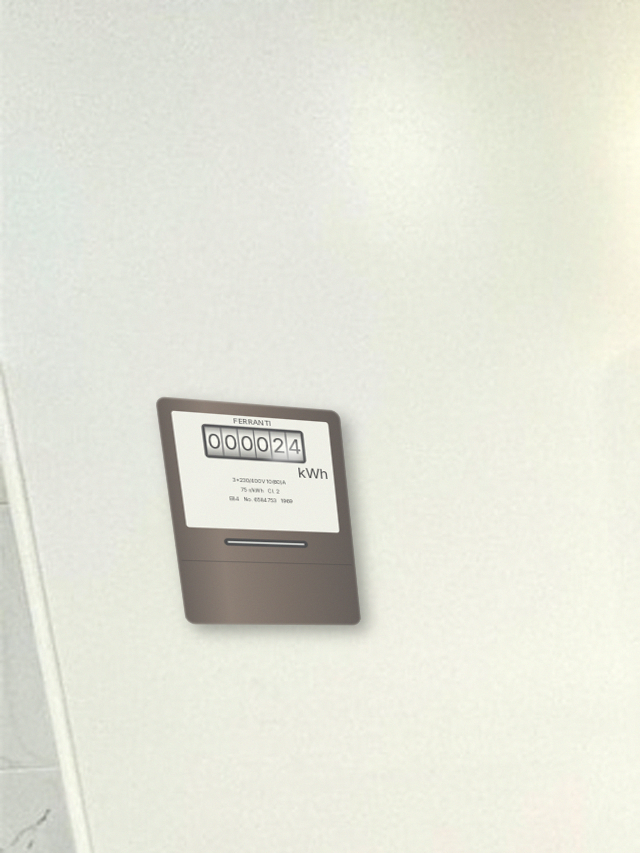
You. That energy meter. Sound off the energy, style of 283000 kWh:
24 kWh
